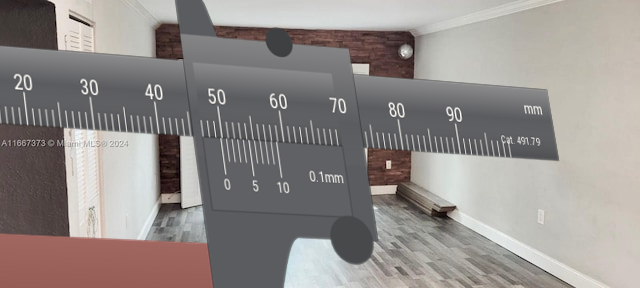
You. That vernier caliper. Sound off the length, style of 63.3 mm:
49.8 mm
